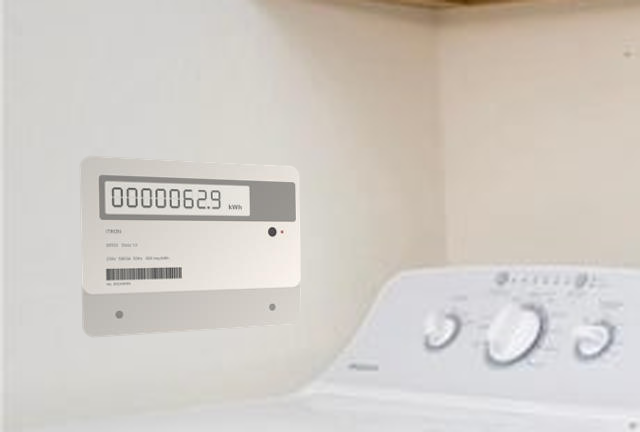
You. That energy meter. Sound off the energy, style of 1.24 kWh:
62.9 kWh
